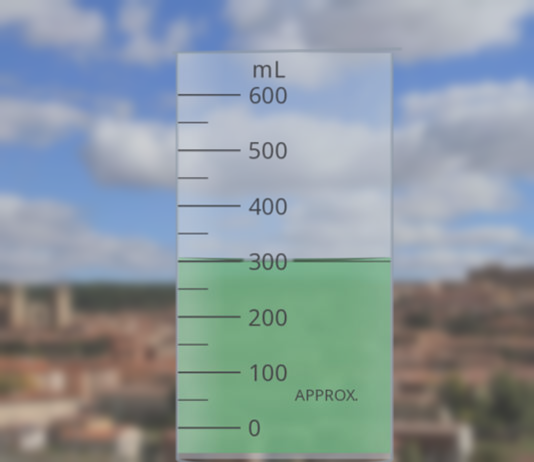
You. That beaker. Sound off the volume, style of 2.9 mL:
300 mL
